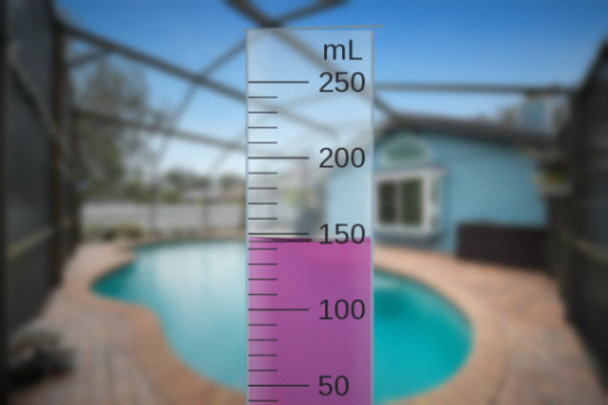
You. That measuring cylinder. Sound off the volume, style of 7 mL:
145 mL
